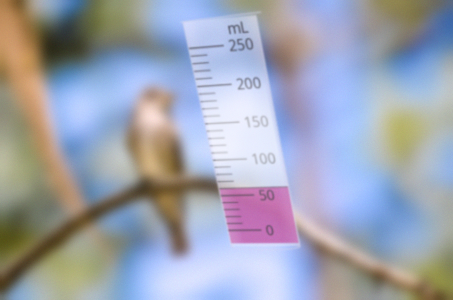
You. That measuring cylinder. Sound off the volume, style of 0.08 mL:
60 mL
